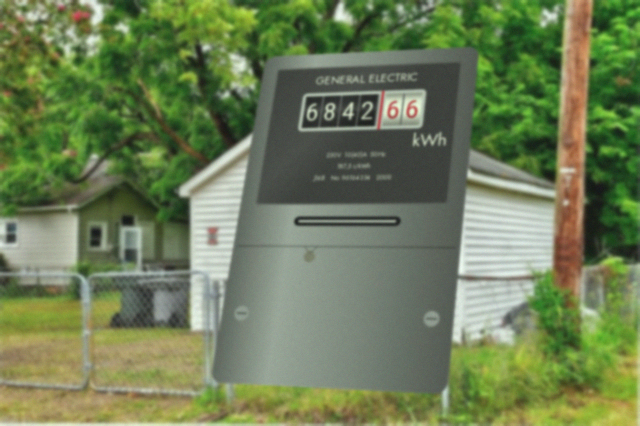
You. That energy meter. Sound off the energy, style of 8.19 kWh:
6842.66 kWh
